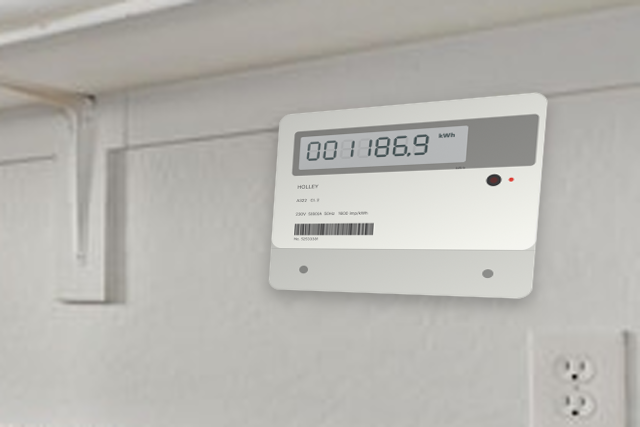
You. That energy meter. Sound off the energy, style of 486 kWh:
1186.9 kWh
